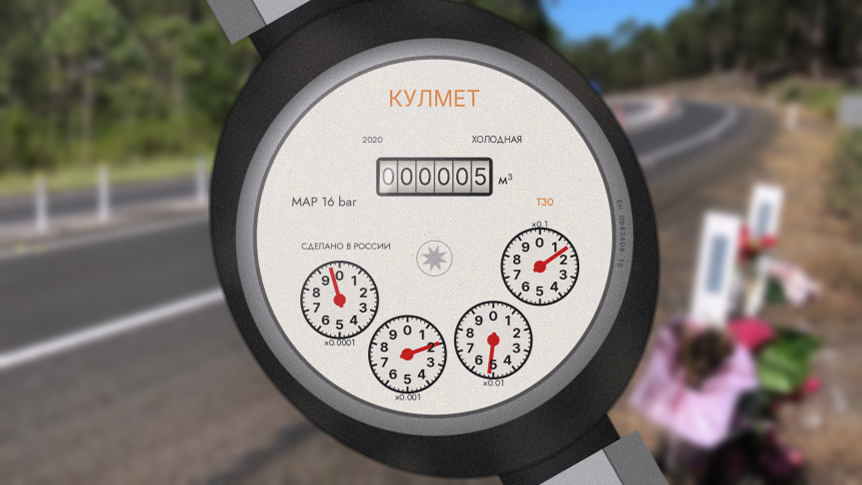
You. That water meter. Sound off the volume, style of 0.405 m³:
5.1519 m³
